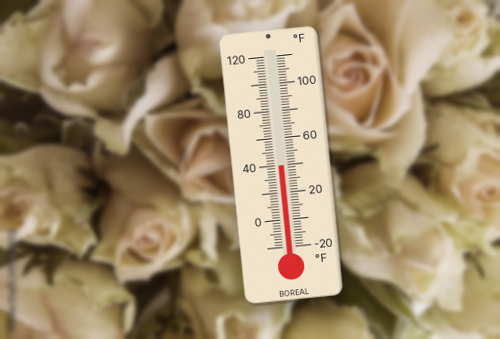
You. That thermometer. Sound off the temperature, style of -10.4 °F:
40 °F
